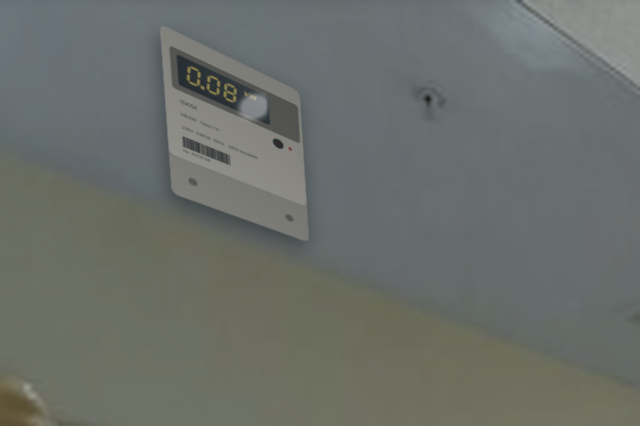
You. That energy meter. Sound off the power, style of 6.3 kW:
0.08 kW
